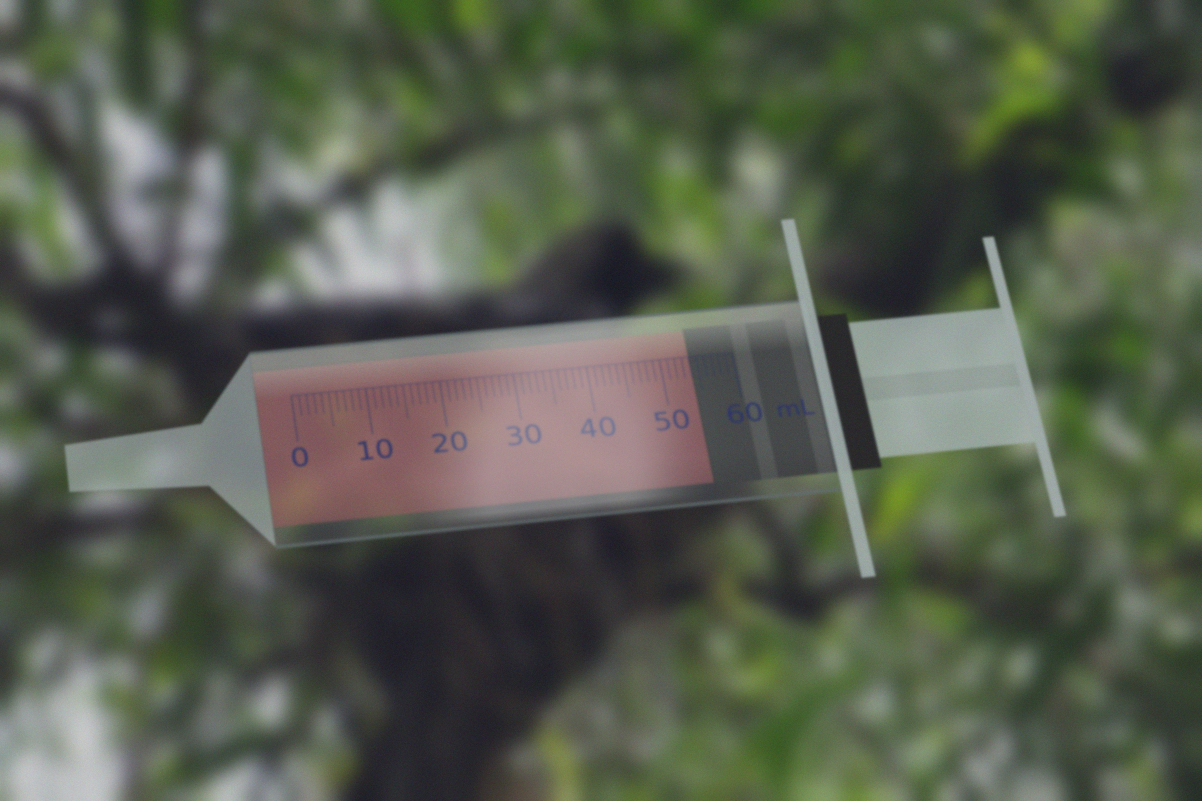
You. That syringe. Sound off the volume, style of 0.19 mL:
54 mL
